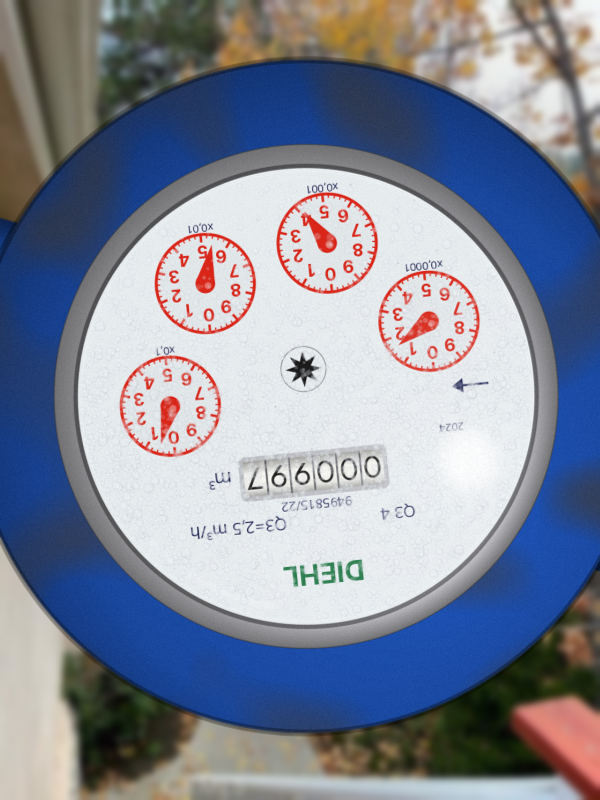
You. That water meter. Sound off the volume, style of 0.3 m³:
997.0541 m³
